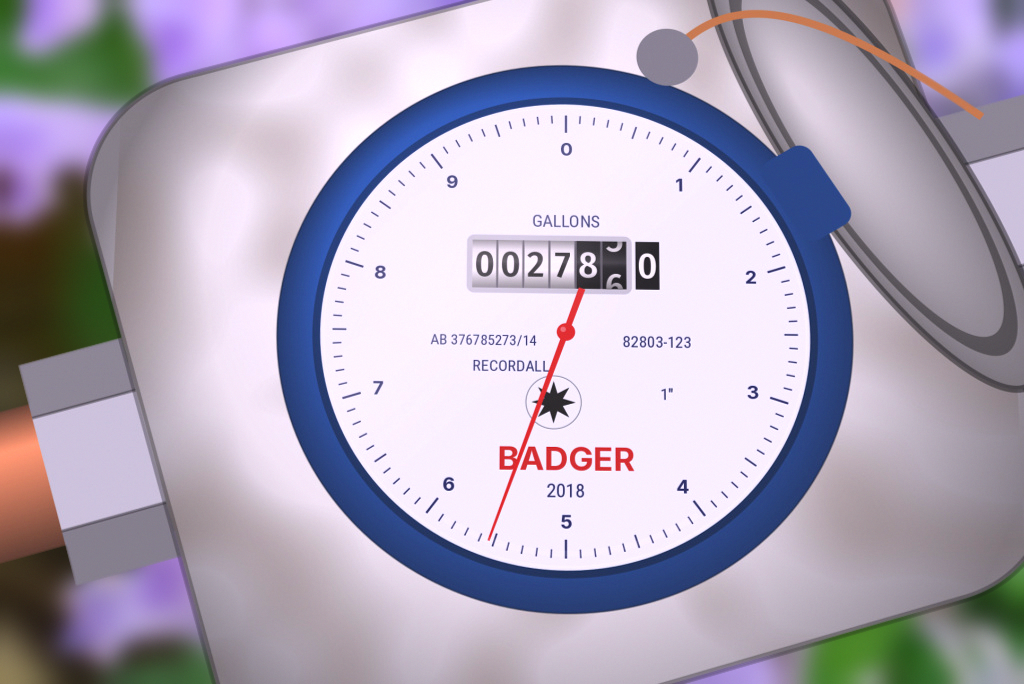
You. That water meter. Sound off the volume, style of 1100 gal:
27855.5 gal
